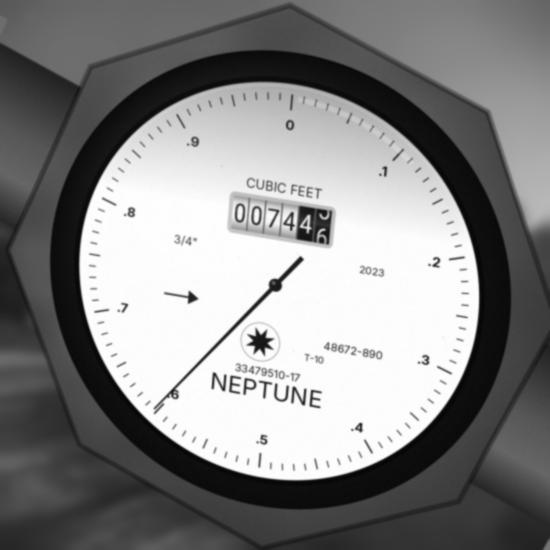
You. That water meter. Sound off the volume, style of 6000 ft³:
7445.60 ft³
